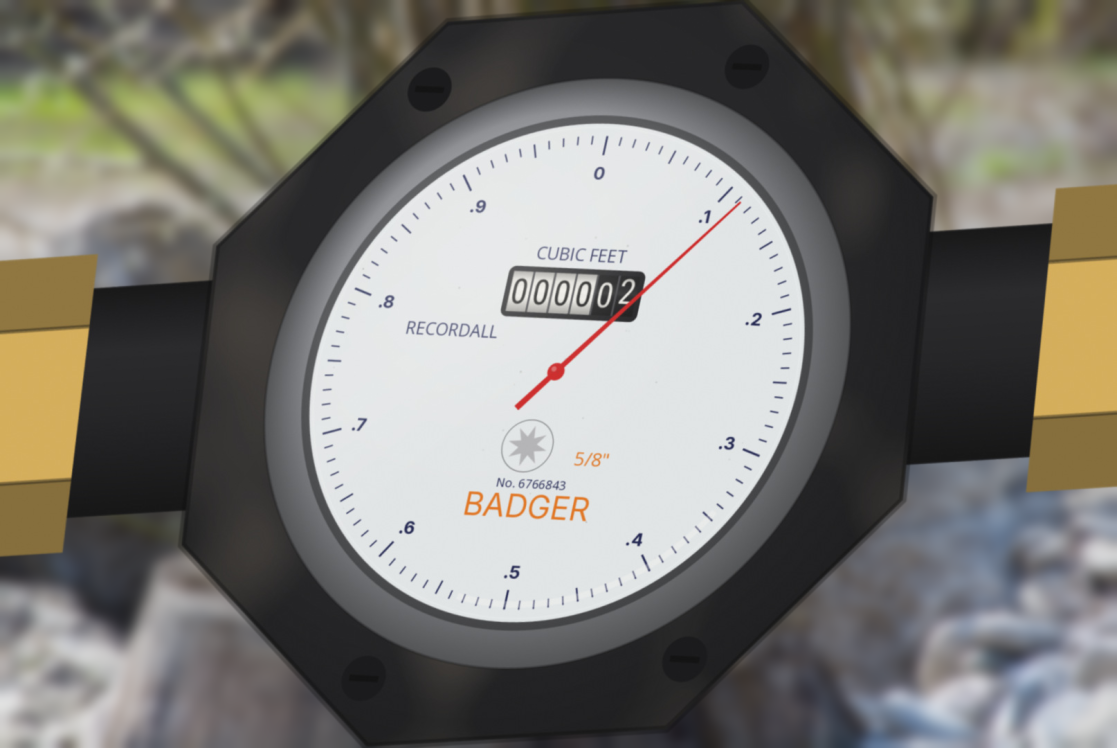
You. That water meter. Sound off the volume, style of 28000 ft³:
2.11 ft³
